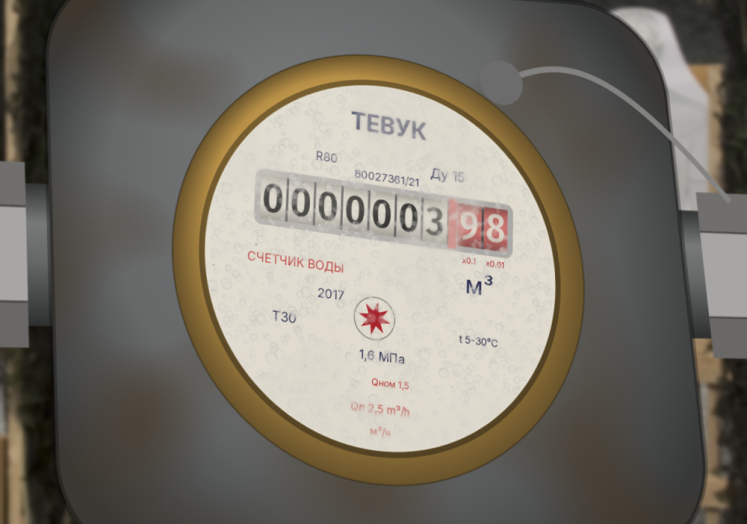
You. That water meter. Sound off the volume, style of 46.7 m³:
3.98 m³
